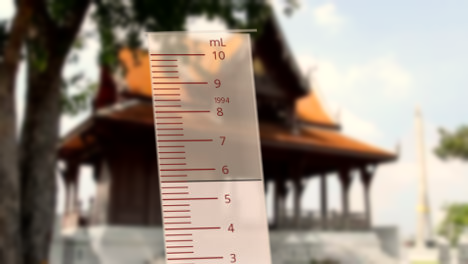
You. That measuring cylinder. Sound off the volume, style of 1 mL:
5.6 mL
